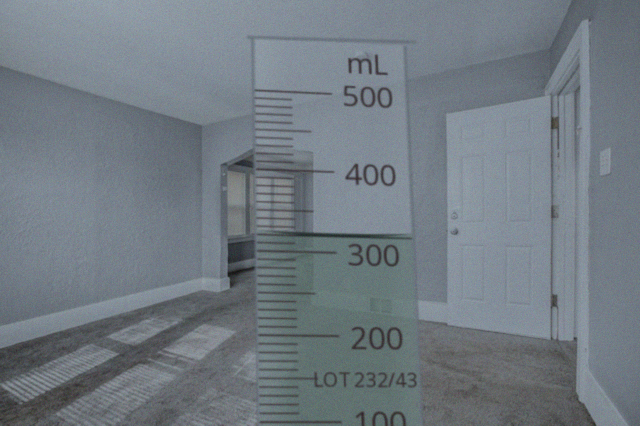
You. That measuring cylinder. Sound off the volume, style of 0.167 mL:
320 mL
